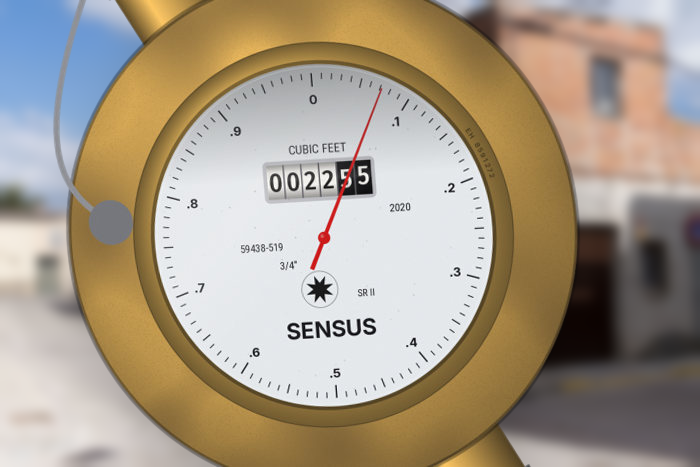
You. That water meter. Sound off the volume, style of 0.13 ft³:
2255.07 ft³
